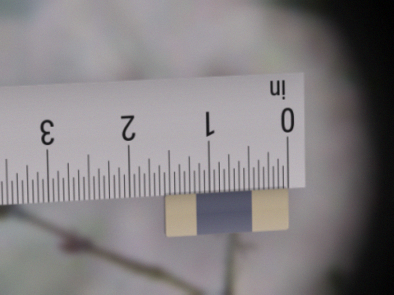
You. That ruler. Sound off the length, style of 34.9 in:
1.5625 in
